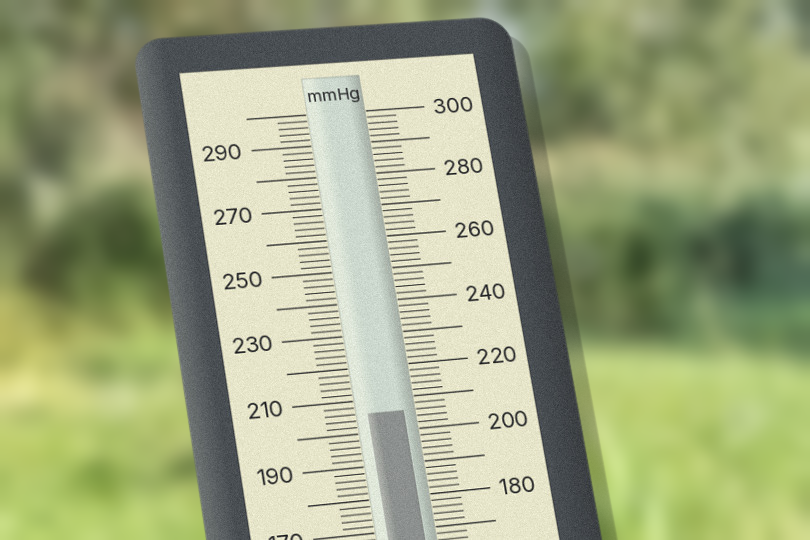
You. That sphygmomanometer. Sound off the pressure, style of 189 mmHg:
206 mmHg
